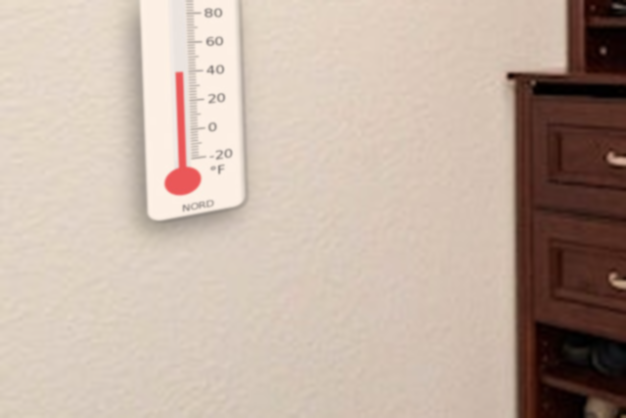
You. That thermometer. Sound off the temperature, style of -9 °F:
40 °F
